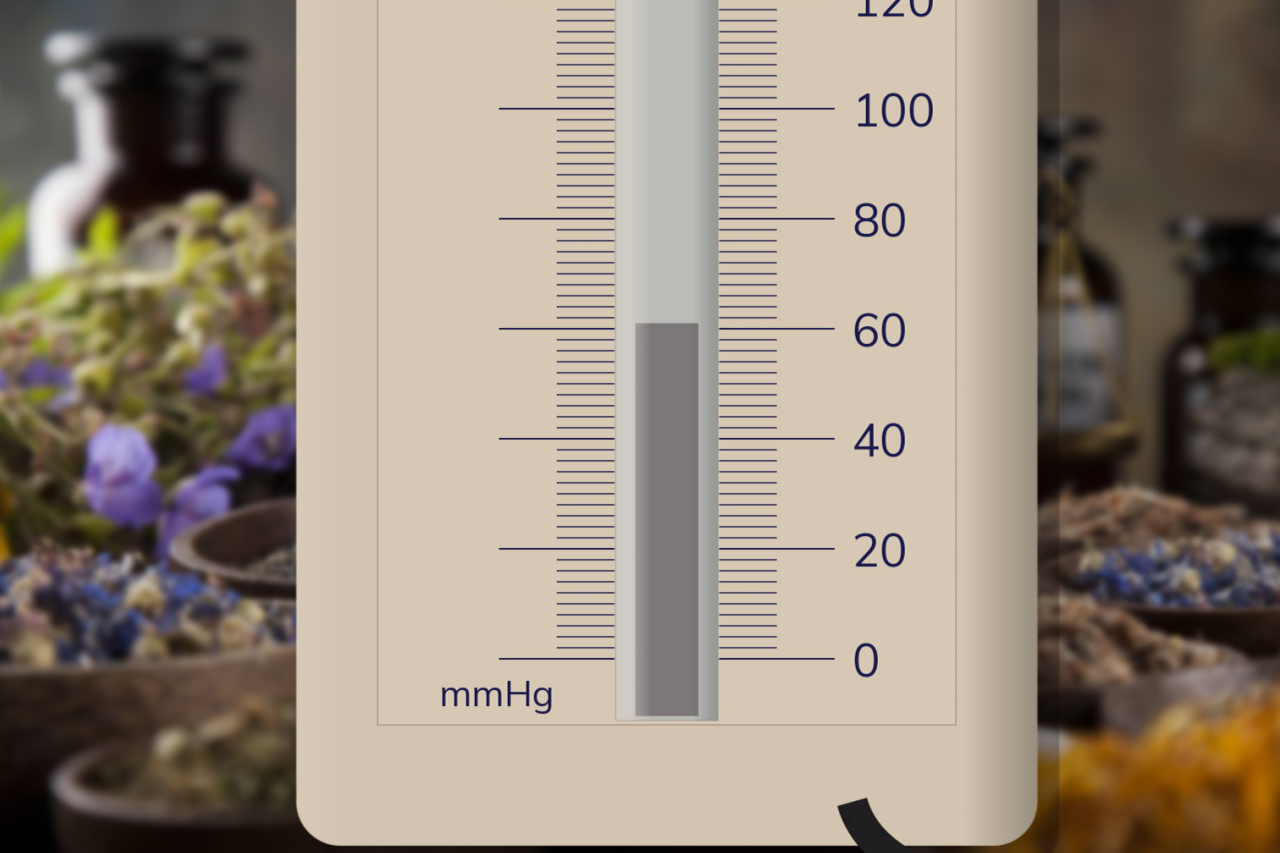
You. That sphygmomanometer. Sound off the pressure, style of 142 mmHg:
61 mmHg
